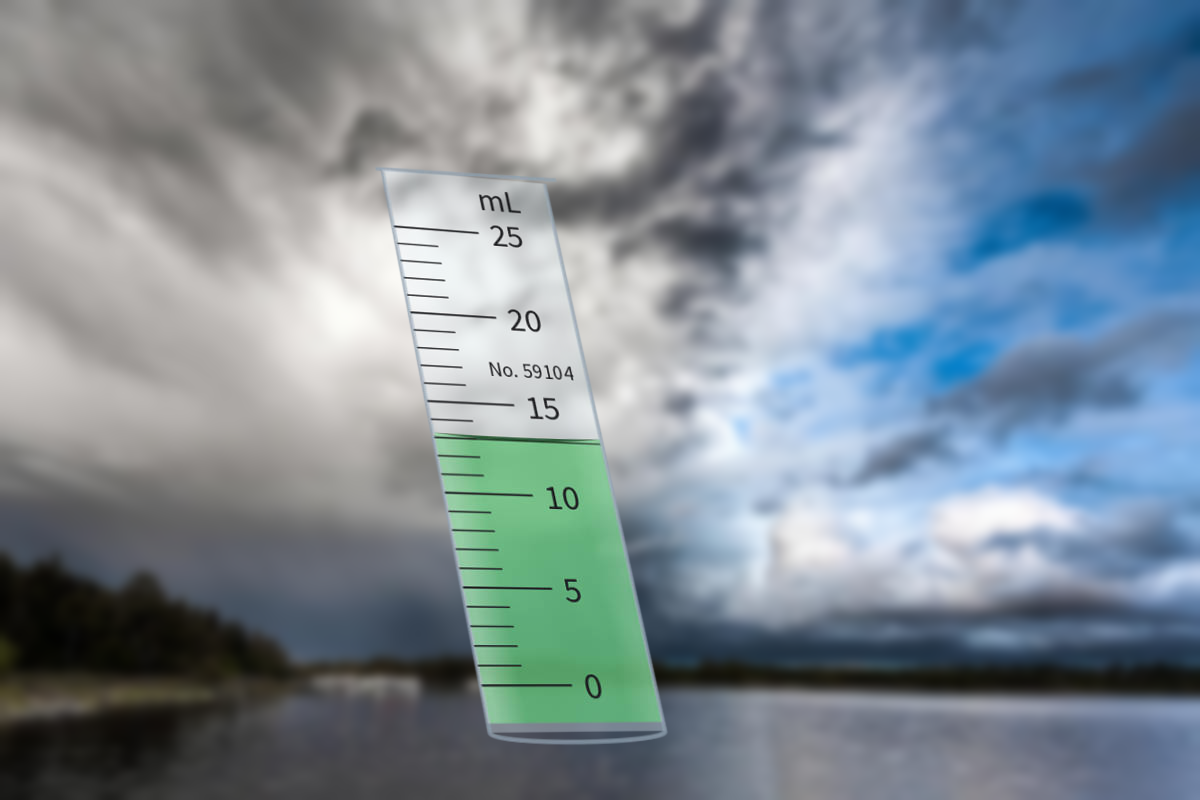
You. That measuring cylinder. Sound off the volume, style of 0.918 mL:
13 mL
